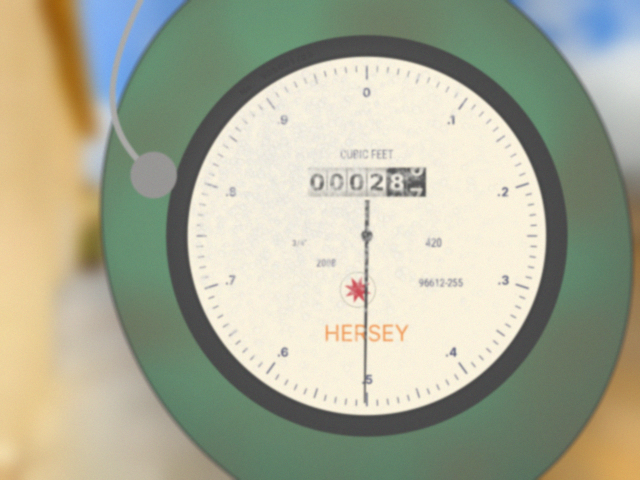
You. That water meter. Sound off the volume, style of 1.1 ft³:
286.50 ft³
